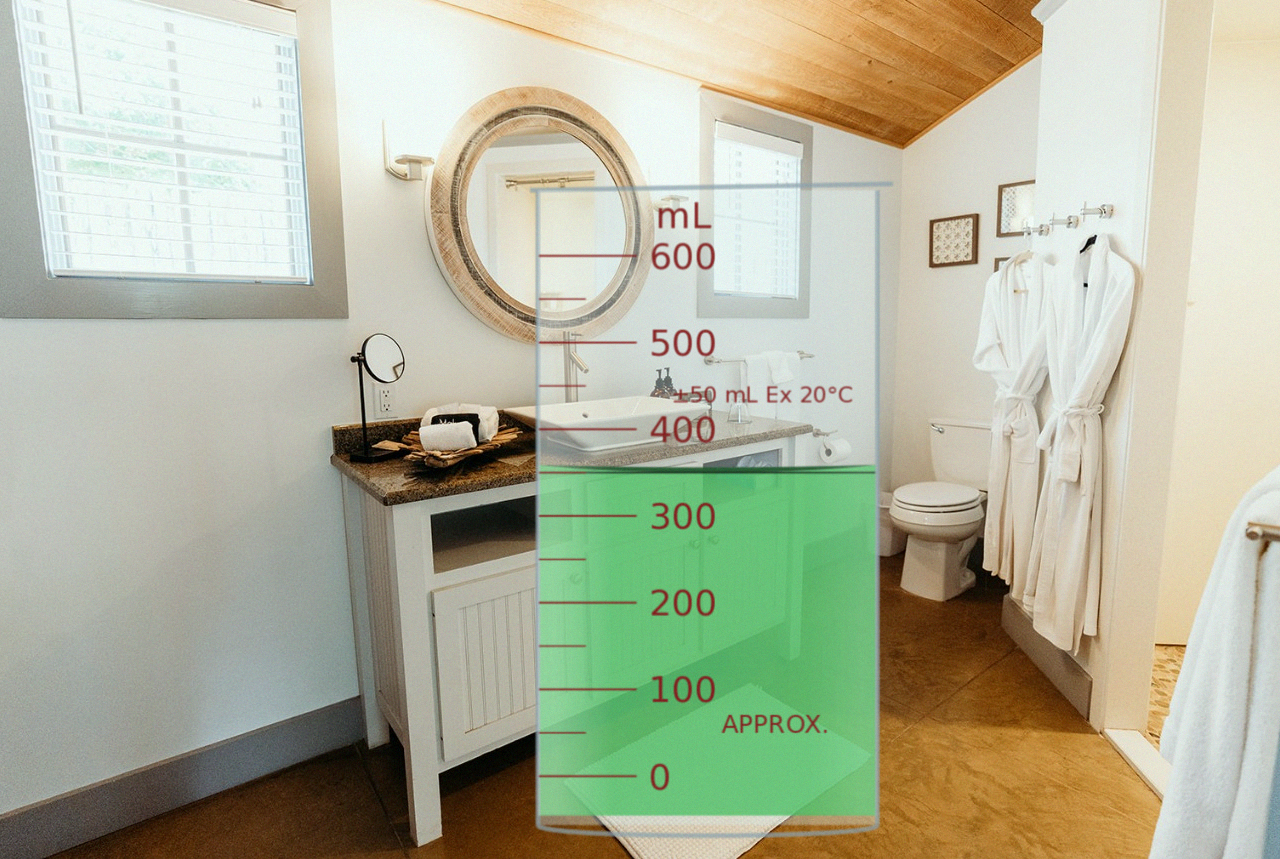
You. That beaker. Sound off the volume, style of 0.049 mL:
350 mL
